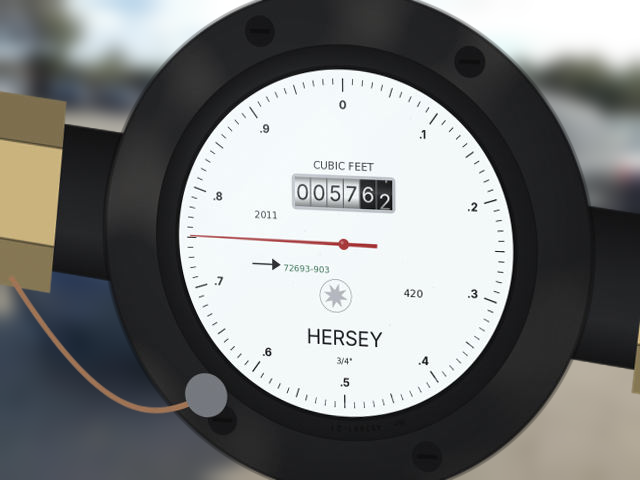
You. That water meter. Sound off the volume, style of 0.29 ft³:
5761.75 ft³
